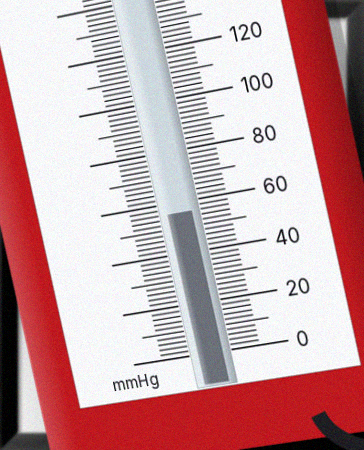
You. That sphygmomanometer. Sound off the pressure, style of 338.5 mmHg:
56 mmHg
